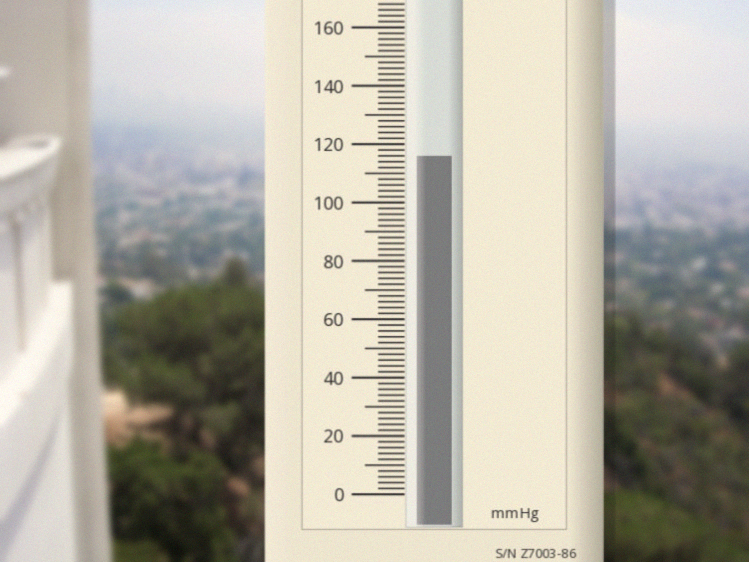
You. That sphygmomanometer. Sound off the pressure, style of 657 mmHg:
116 mmHg
